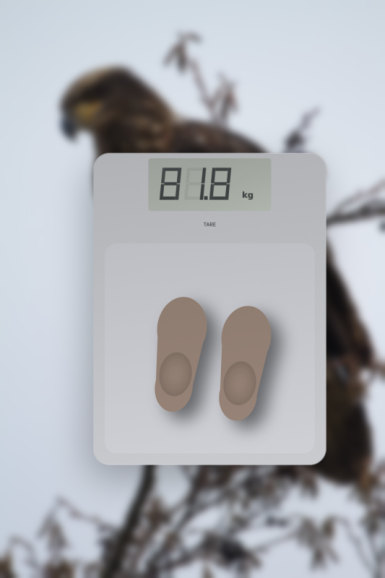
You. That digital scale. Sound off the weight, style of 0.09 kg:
81.8 kg
